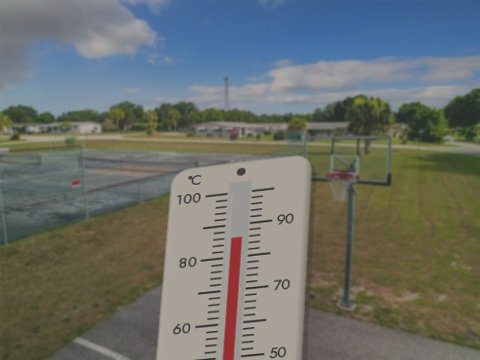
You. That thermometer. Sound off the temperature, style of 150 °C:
86 °C
